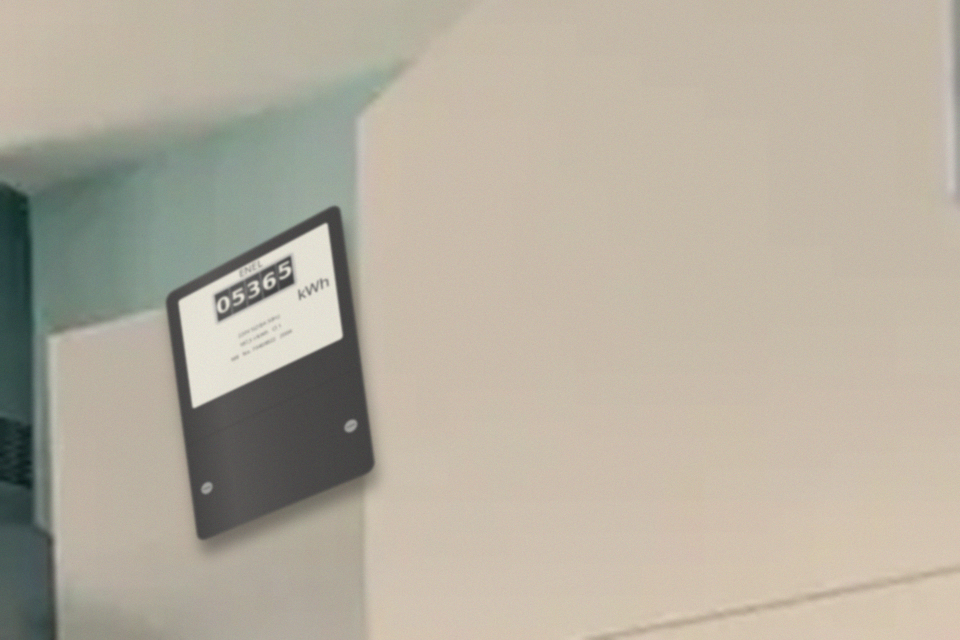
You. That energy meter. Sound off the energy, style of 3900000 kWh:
5365 kWh
